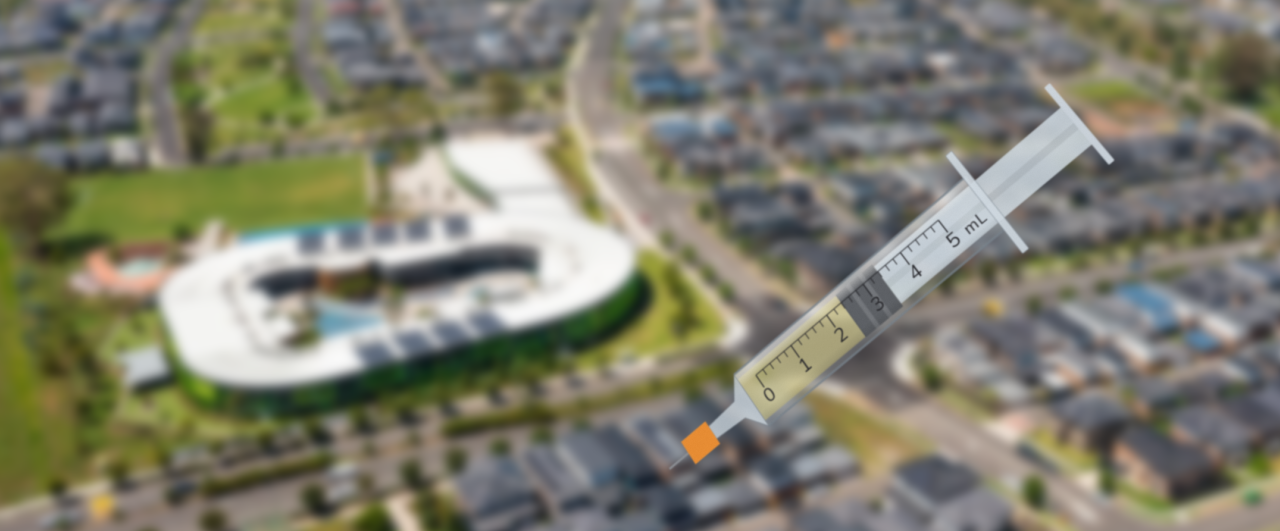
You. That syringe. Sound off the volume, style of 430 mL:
2.4 mL
